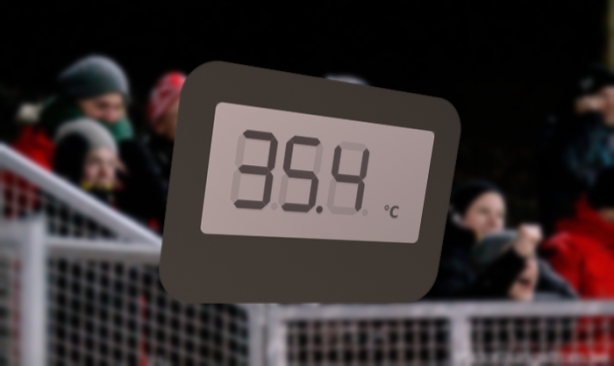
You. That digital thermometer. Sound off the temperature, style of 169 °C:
35.4 °C
